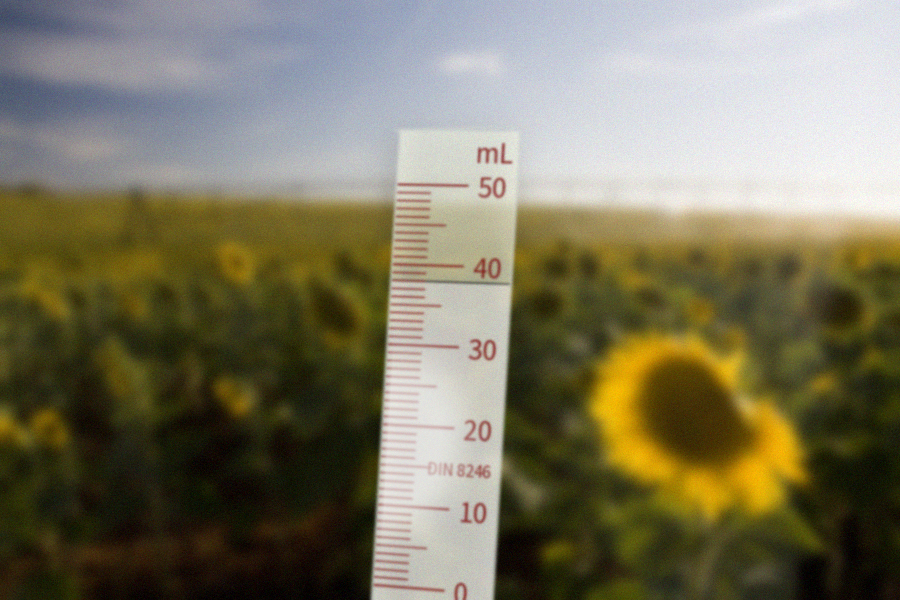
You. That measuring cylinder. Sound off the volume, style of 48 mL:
38 mL
